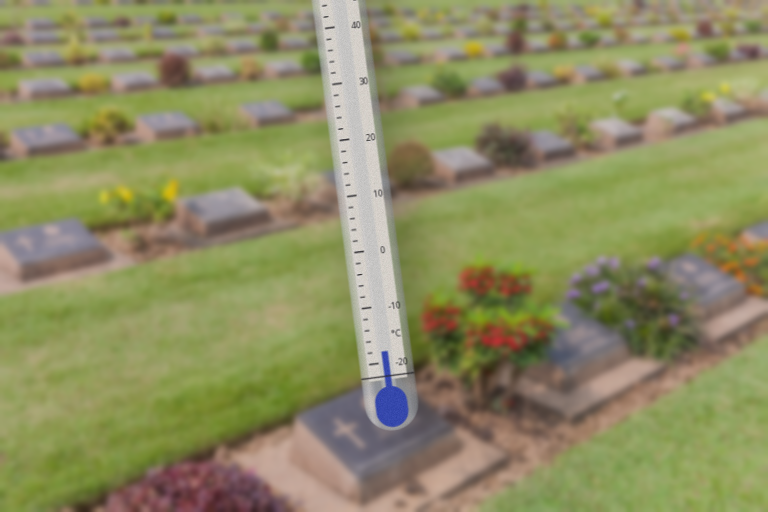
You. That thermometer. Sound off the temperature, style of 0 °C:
-18 °C
